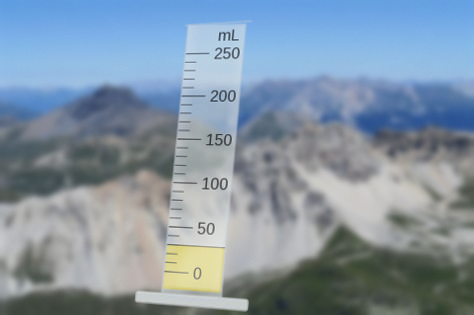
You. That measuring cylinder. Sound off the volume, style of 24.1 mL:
30 mL
